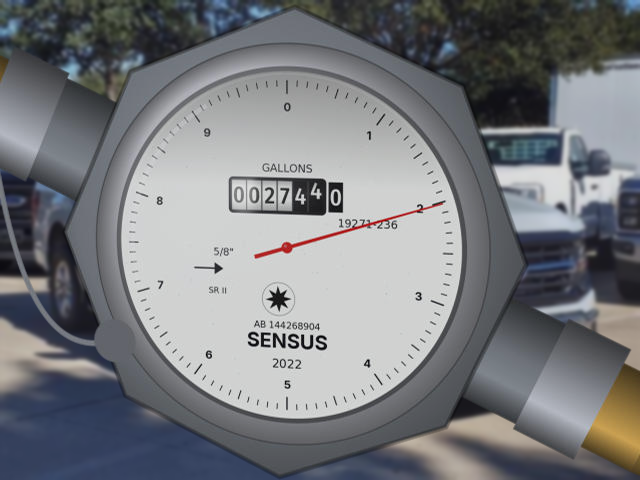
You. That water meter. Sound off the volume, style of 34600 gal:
27442.0 gal
